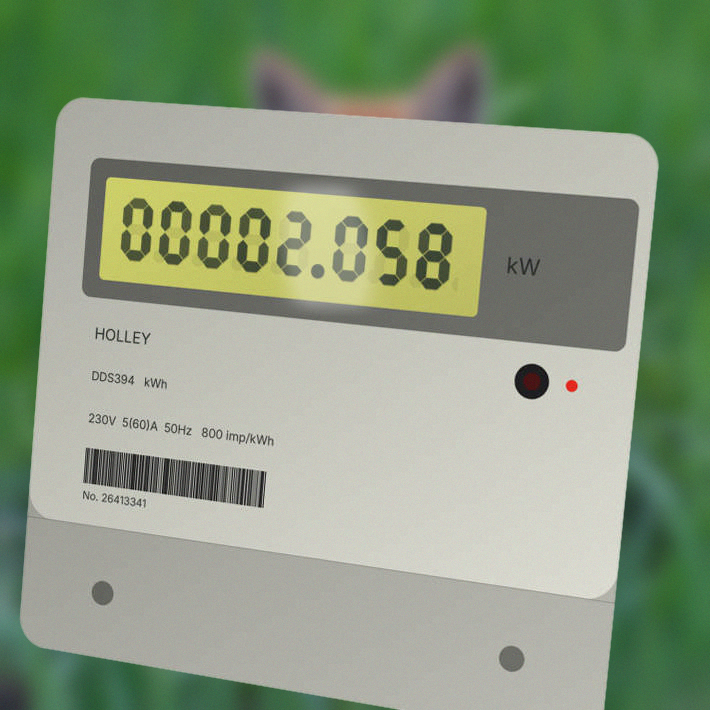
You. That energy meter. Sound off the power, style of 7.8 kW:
2.058 kW
